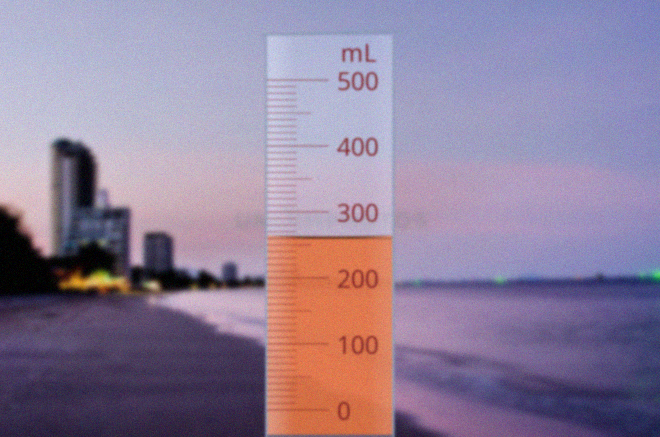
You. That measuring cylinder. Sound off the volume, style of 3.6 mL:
260 mL
